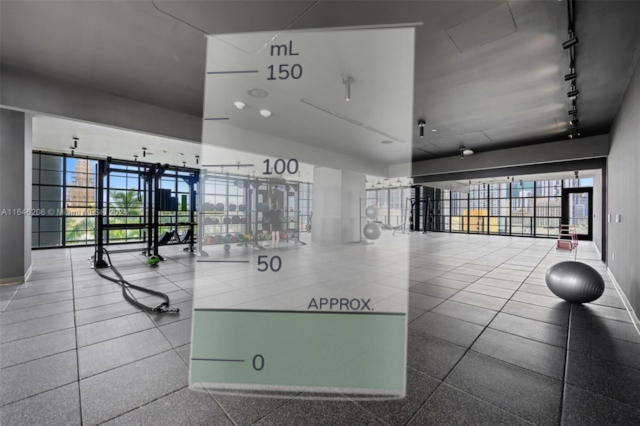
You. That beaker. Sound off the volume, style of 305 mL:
25 mL
